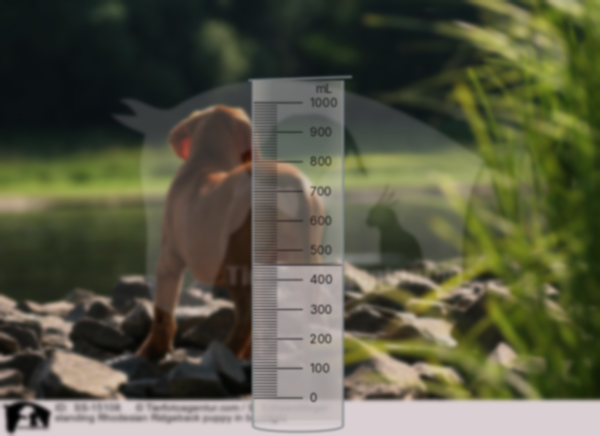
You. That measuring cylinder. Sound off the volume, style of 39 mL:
450 mL
